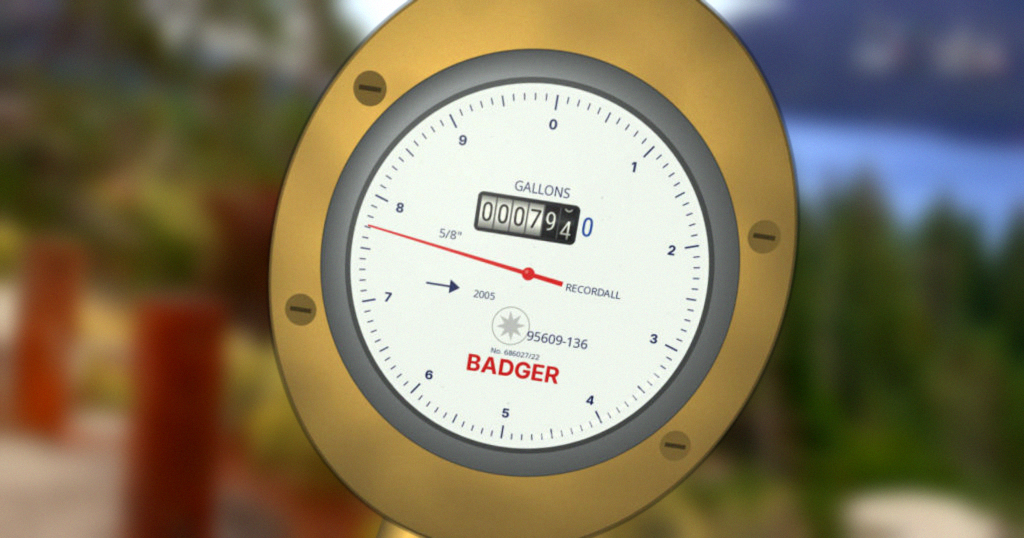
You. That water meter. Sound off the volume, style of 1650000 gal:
7937.7 gal
